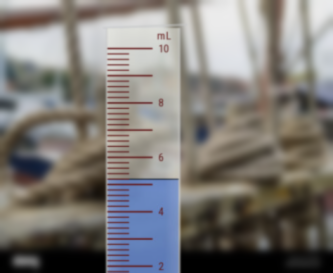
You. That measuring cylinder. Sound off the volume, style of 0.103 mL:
5.2 mL
